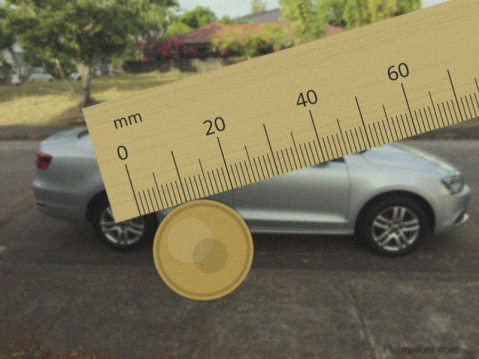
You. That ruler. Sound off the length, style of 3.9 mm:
21 mm
